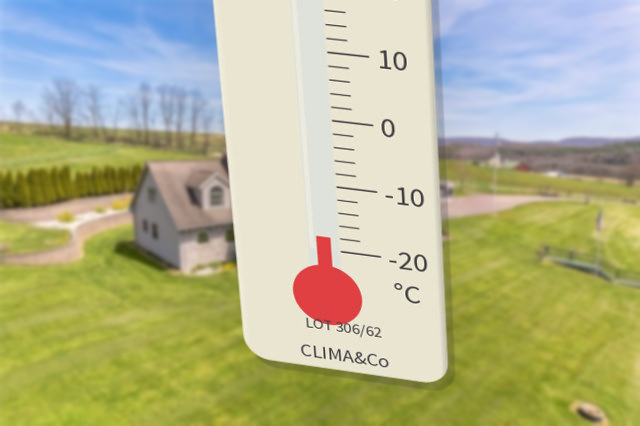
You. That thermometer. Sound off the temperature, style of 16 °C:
-18 °C
